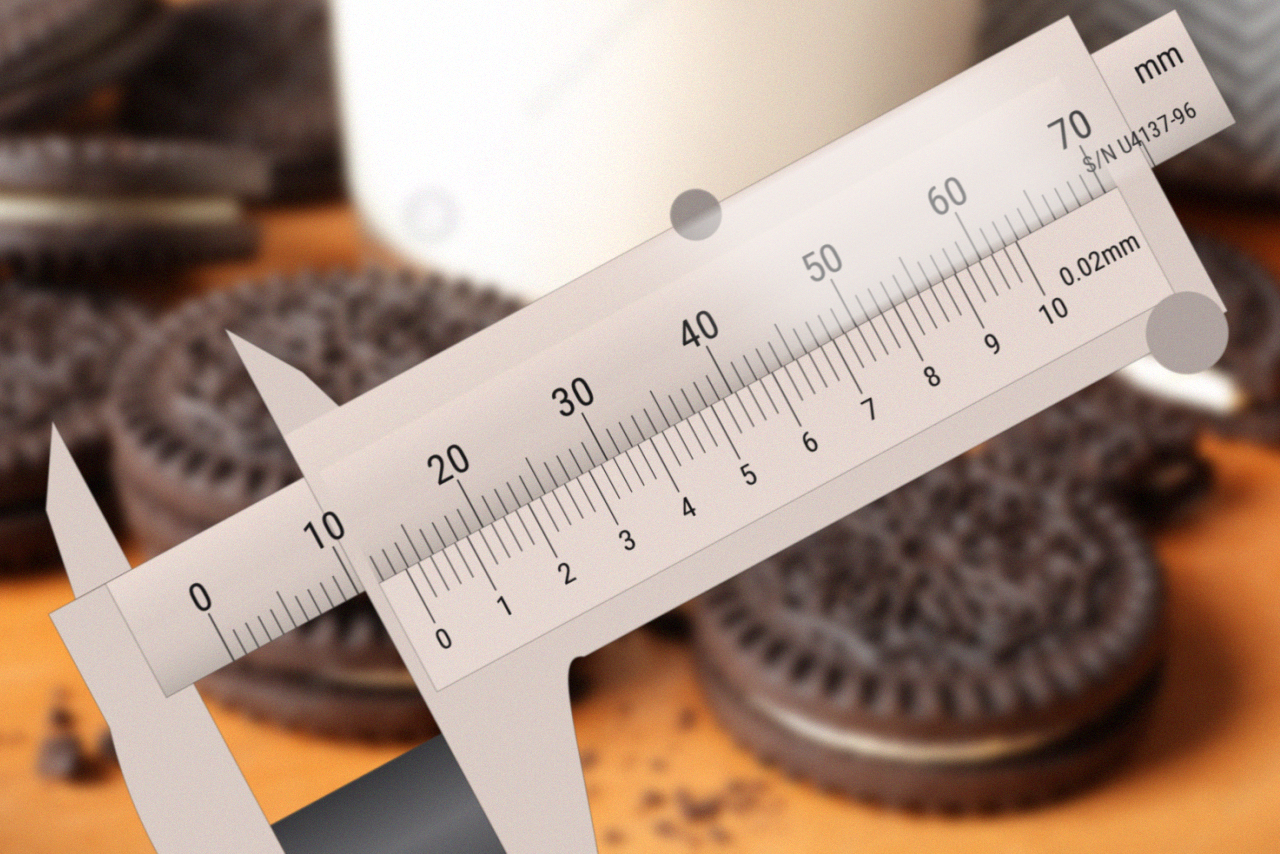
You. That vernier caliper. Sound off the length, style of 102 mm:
13.8 mm
